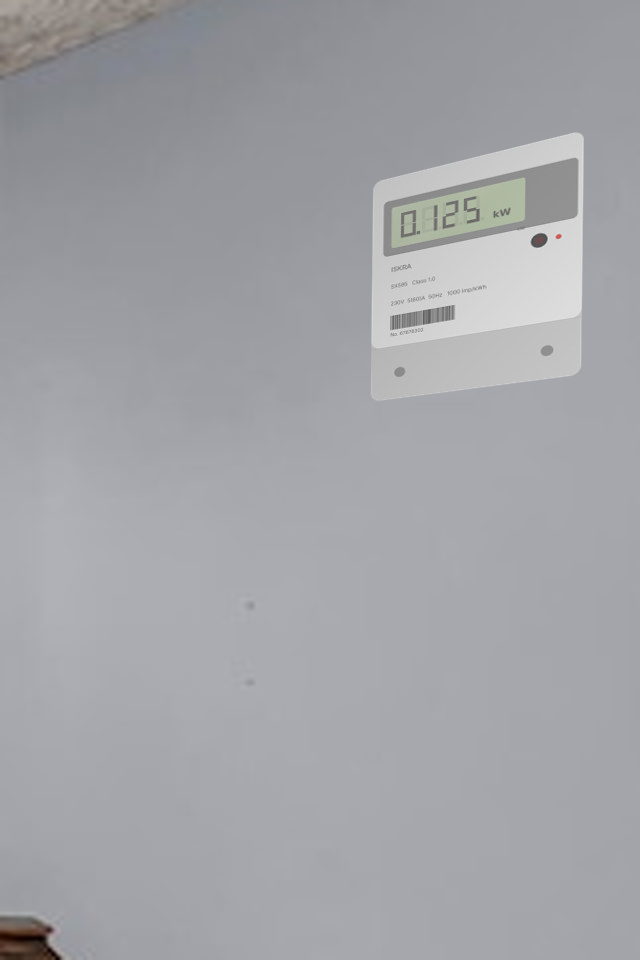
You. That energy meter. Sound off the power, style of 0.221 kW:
0.125 kW
